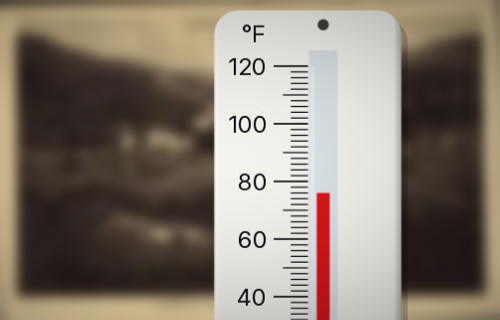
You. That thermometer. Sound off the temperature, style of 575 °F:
76 °F
